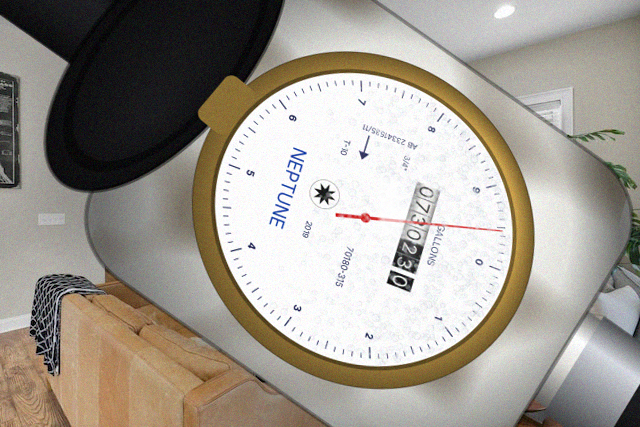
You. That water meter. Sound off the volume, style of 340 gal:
730229.5 gal
